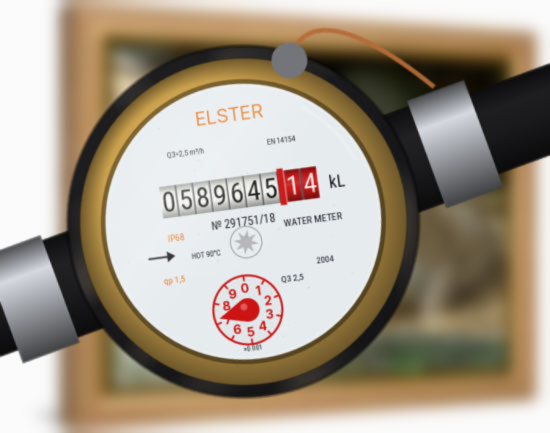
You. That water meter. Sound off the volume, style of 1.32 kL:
589645.147 kL
